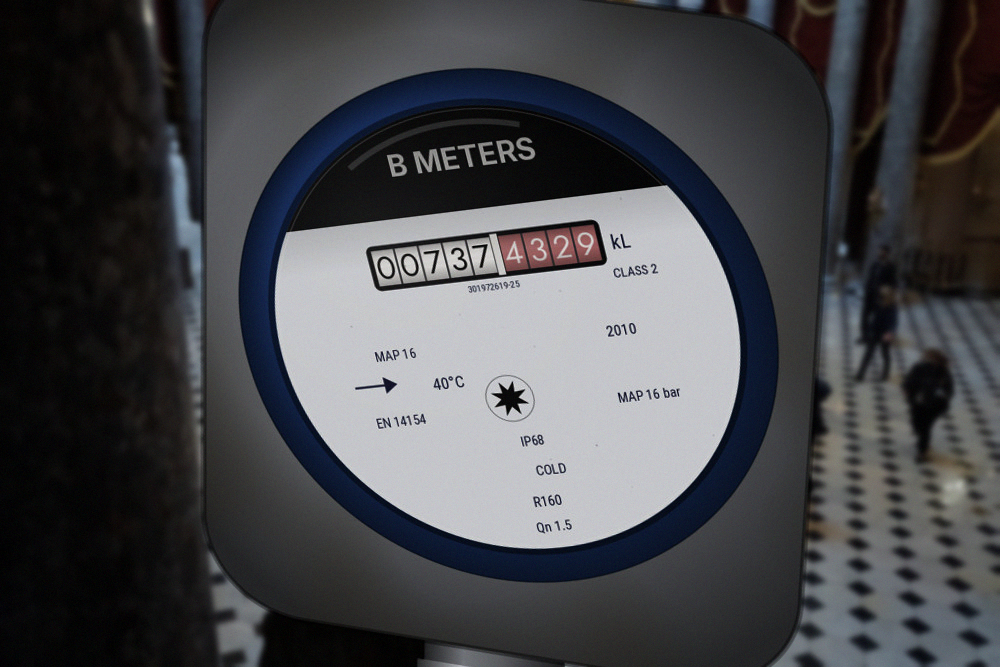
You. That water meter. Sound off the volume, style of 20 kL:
737.4329 kL
